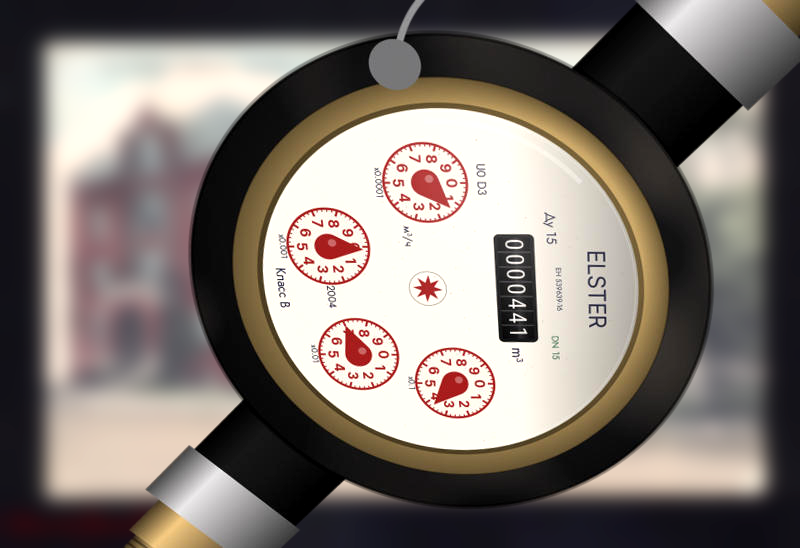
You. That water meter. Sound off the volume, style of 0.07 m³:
441.3701 m³
